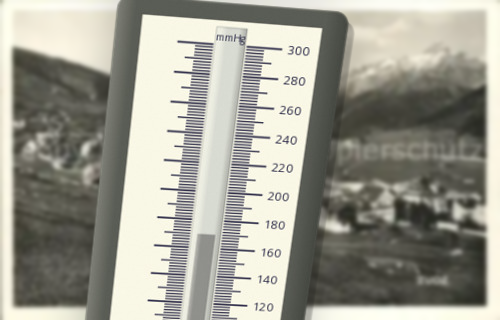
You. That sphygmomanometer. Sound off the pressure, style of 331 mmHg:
170 mmHg
